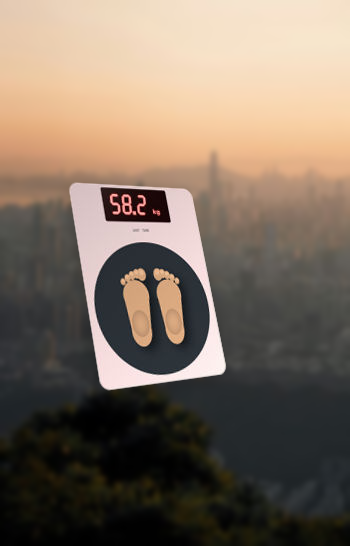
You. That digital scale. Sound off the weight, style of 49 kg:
58.2 kg
